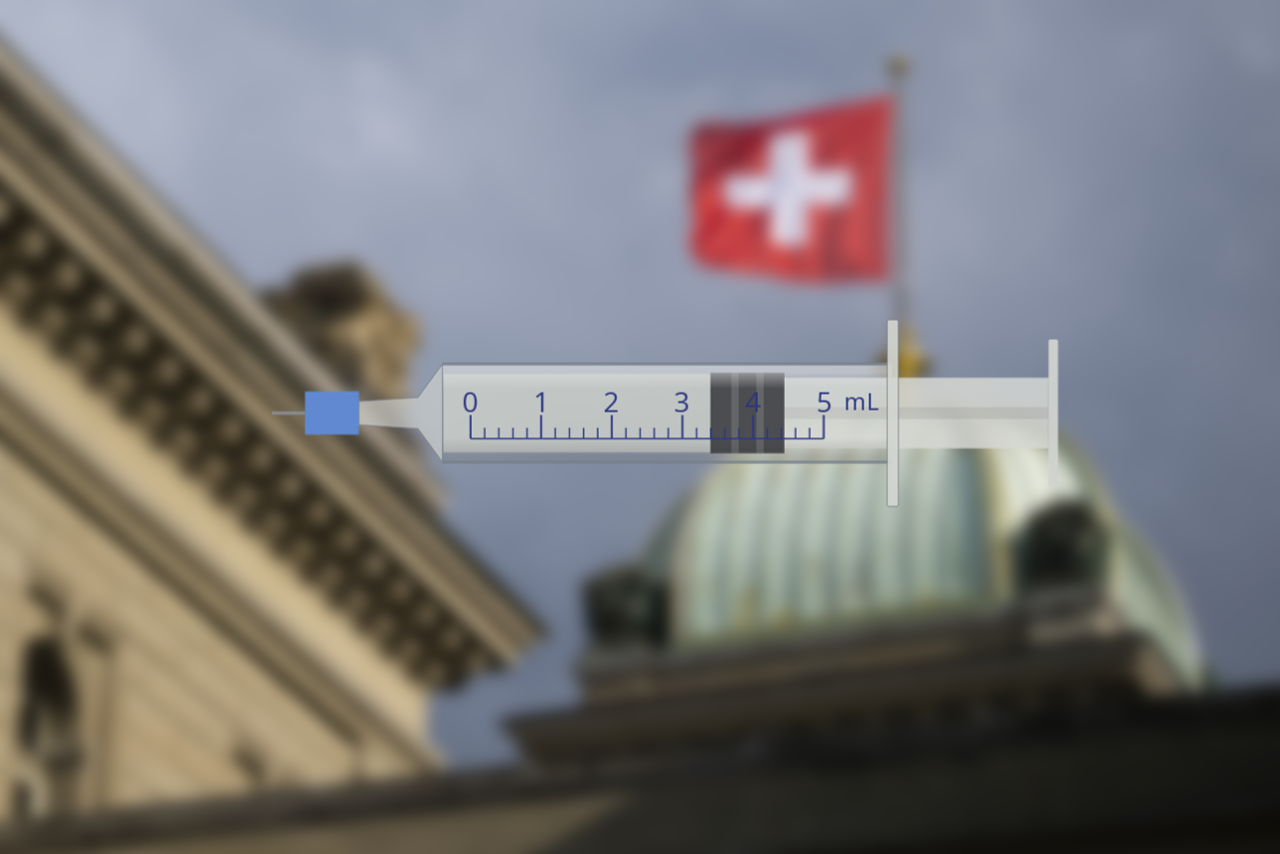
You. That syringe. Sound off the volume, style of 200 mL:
3.4 mL
